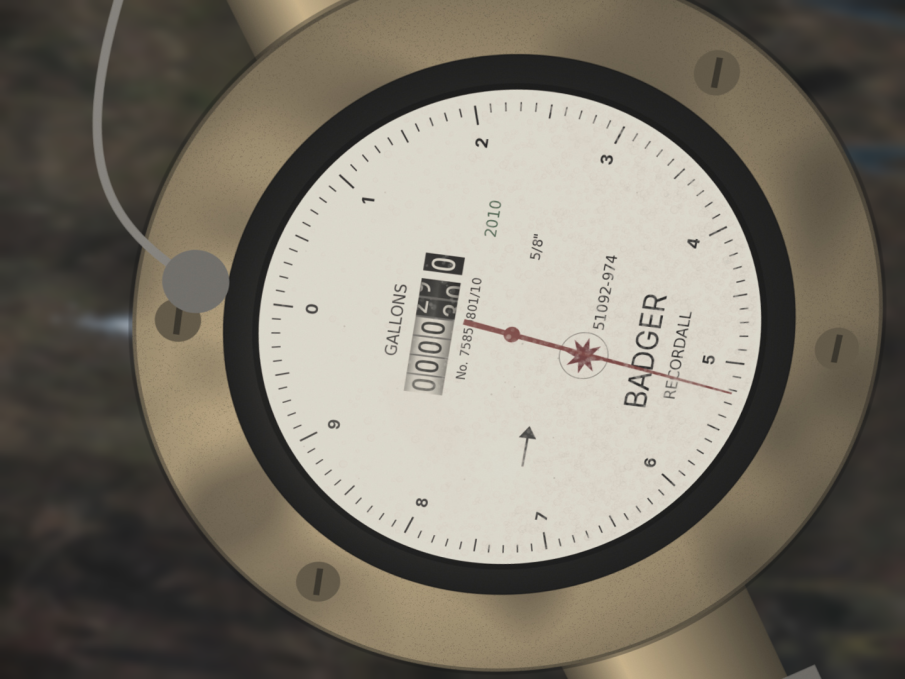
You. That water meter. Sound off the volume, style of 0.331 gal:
295.2 gal
